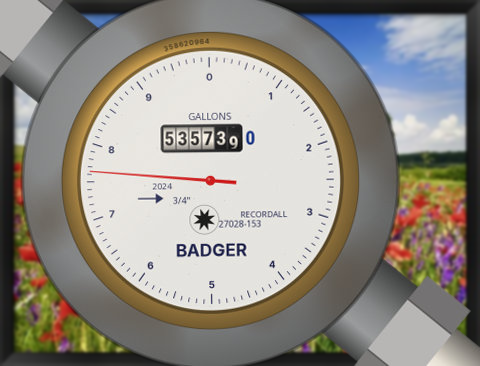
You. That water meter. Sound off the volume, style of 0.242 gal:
5357387.6 gal
